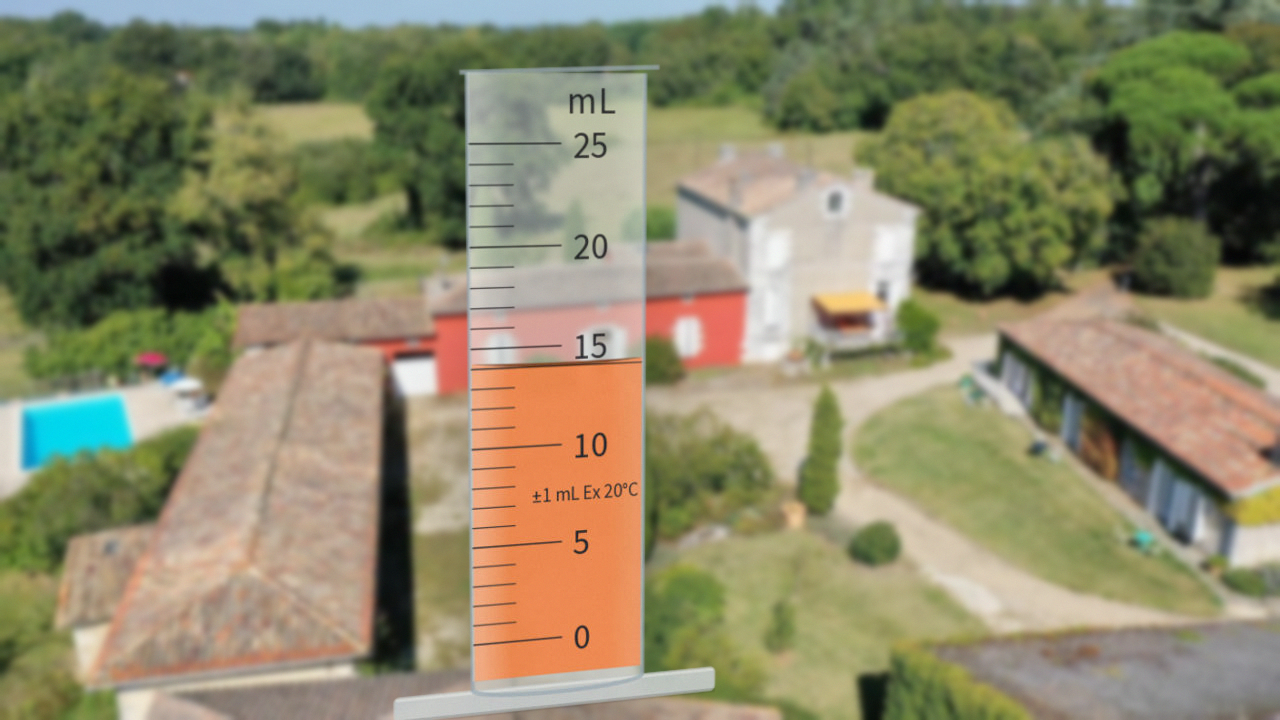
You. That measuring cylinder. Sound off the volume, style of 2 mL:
14 mL
